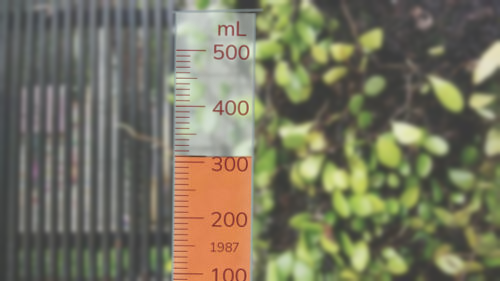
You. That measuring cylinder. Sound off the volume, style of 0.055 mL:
310 mL
